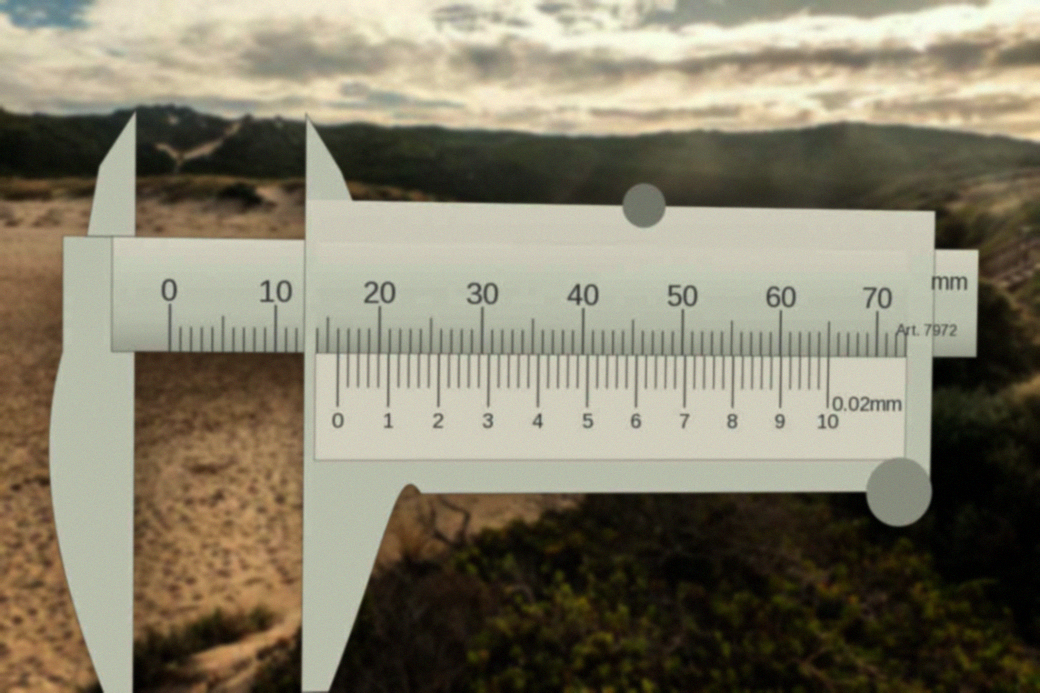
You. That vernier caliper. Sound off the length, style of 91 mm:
16.0 mm
